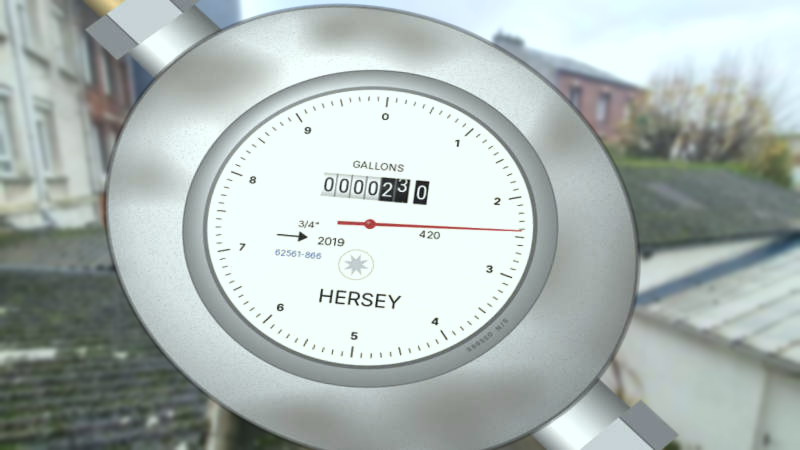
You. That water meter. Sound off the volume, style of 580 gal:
232.4 gal
